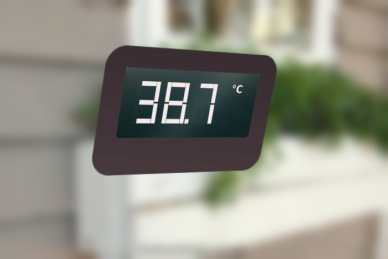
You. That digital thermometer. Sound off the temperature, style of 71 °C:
38.7 °C
